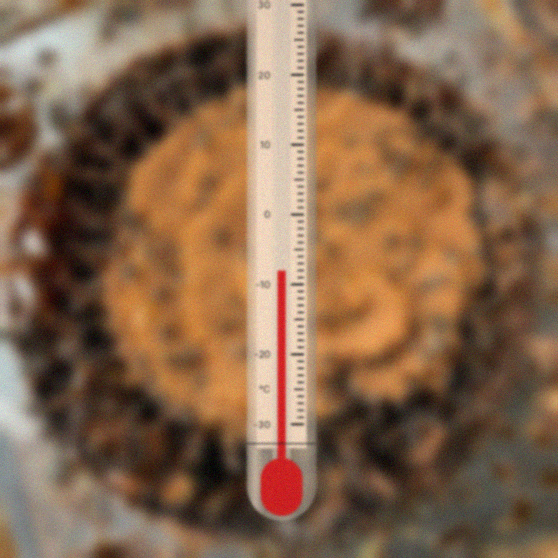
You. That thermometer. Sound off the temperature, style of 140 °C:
-8 °C
